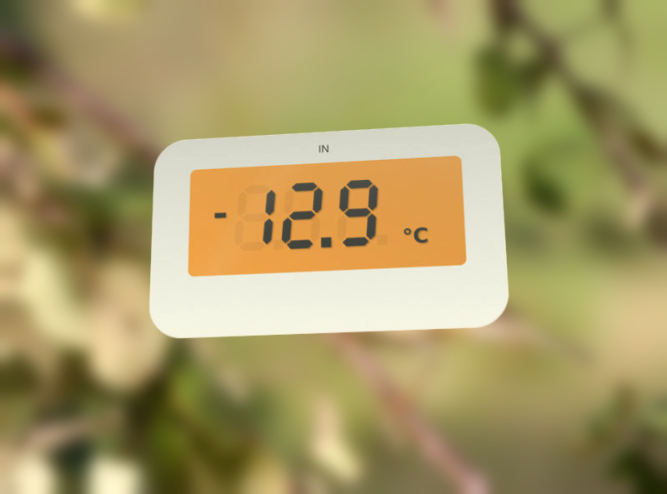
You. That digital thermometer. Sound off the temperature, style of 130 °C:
-12.9 °C
